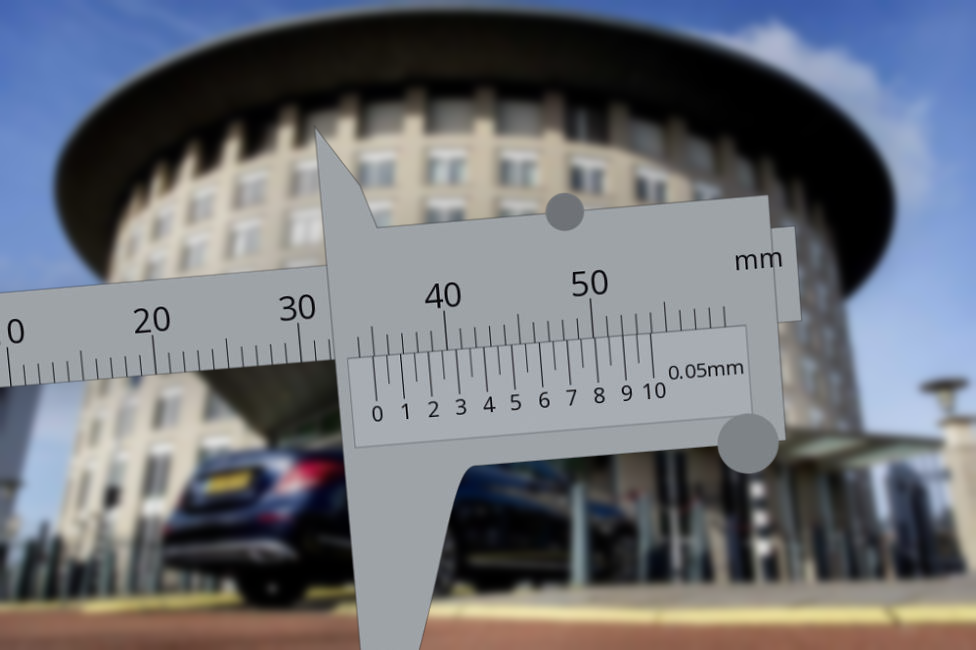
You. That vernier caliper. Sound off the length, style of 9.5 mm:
34.9 mm
